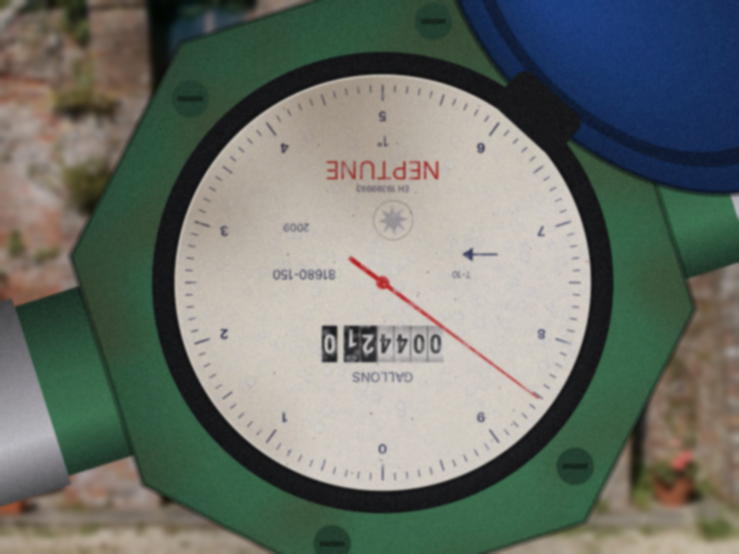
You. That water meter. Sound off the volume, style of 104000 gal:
44208.5 gal
